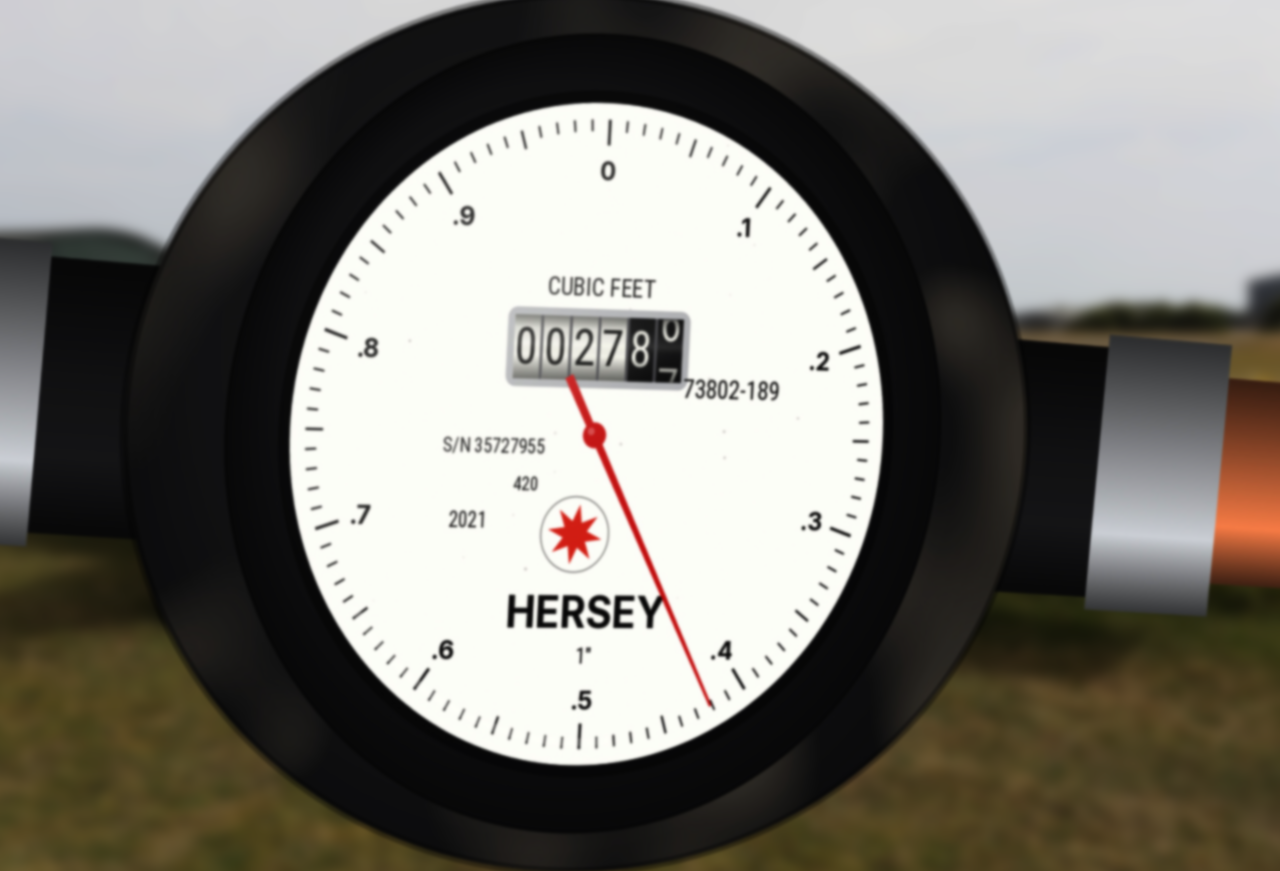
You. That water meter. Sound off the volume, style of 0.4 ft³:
2786.42 ft³
